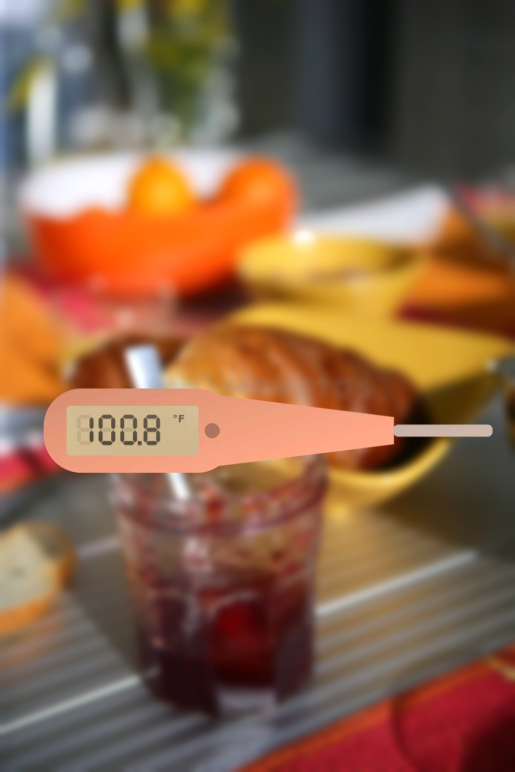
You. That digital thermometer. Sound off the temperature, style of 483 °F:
100.8 °F
